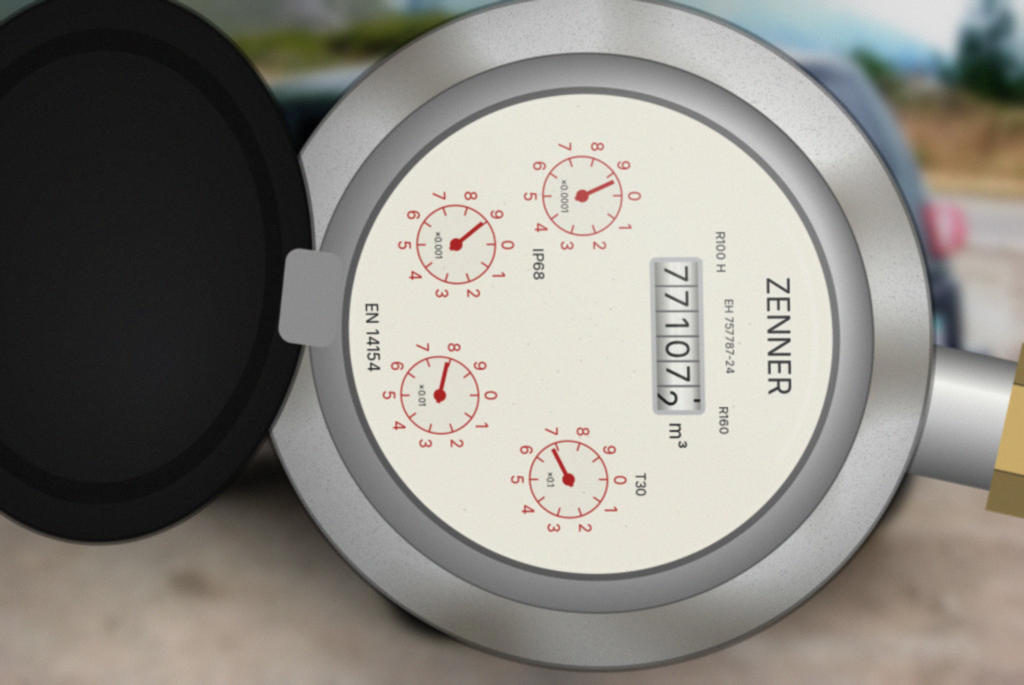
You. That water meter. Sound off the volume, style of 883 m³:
771071.6789 m³
